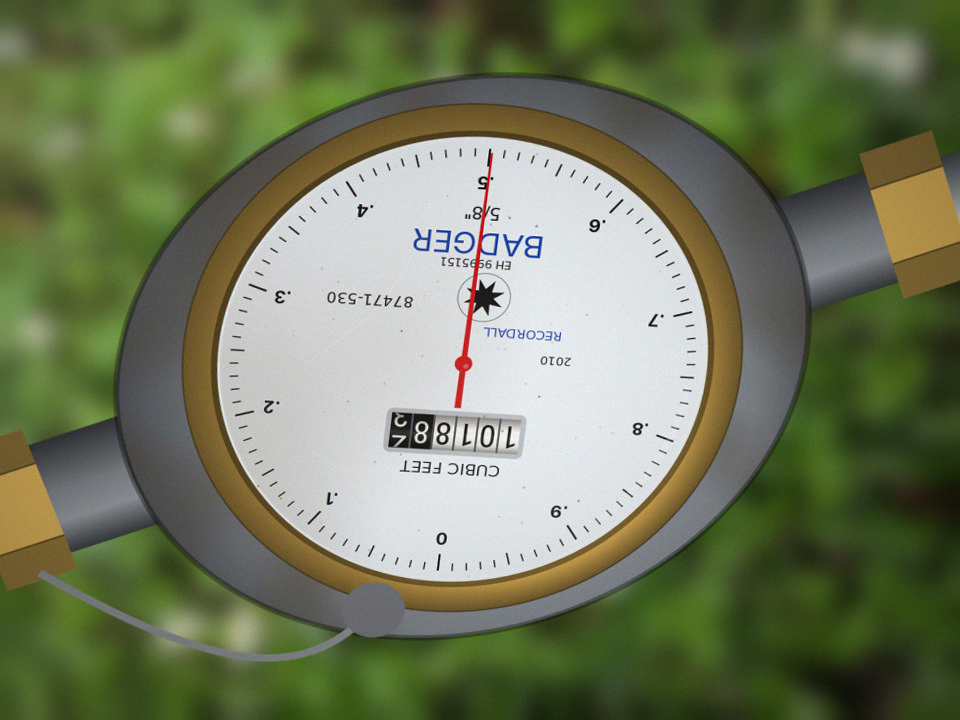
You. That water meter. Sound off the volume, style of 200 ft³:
101882.50 ft³
